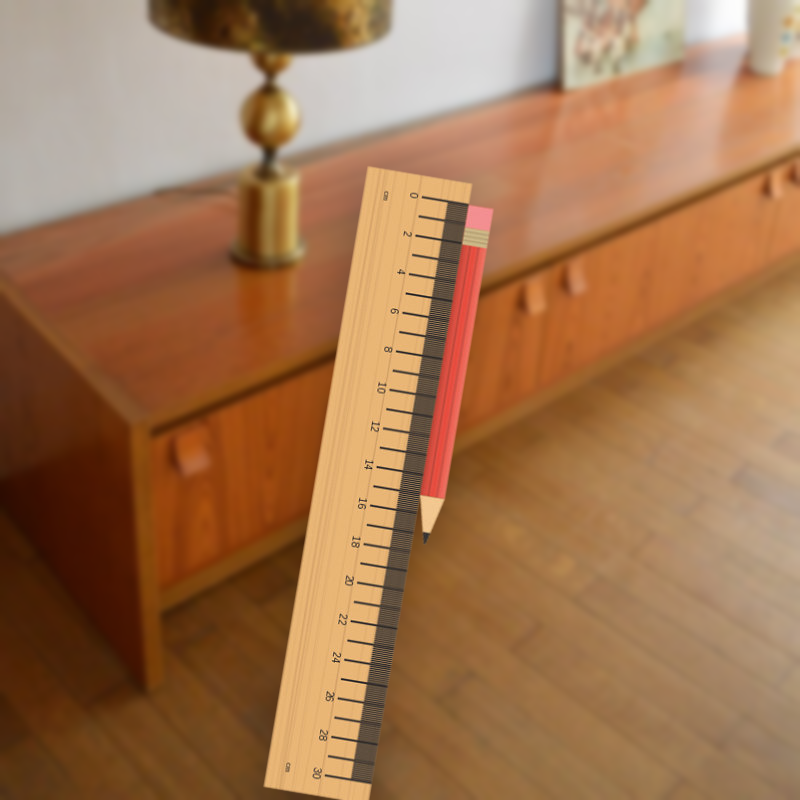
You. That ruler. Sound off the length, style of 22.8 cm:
17.5 cm
